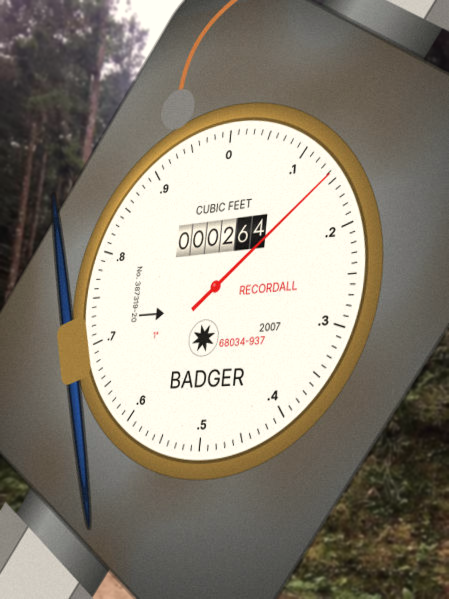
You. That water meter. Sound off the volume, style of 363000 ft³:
264.14 ft³
